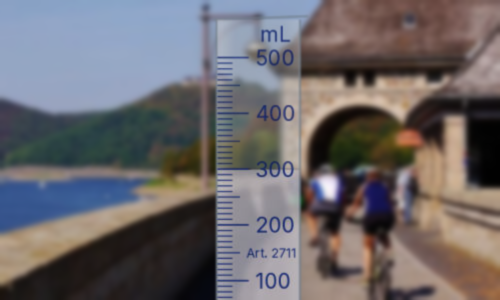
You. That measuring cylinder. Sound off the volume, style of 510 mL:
300 mL
